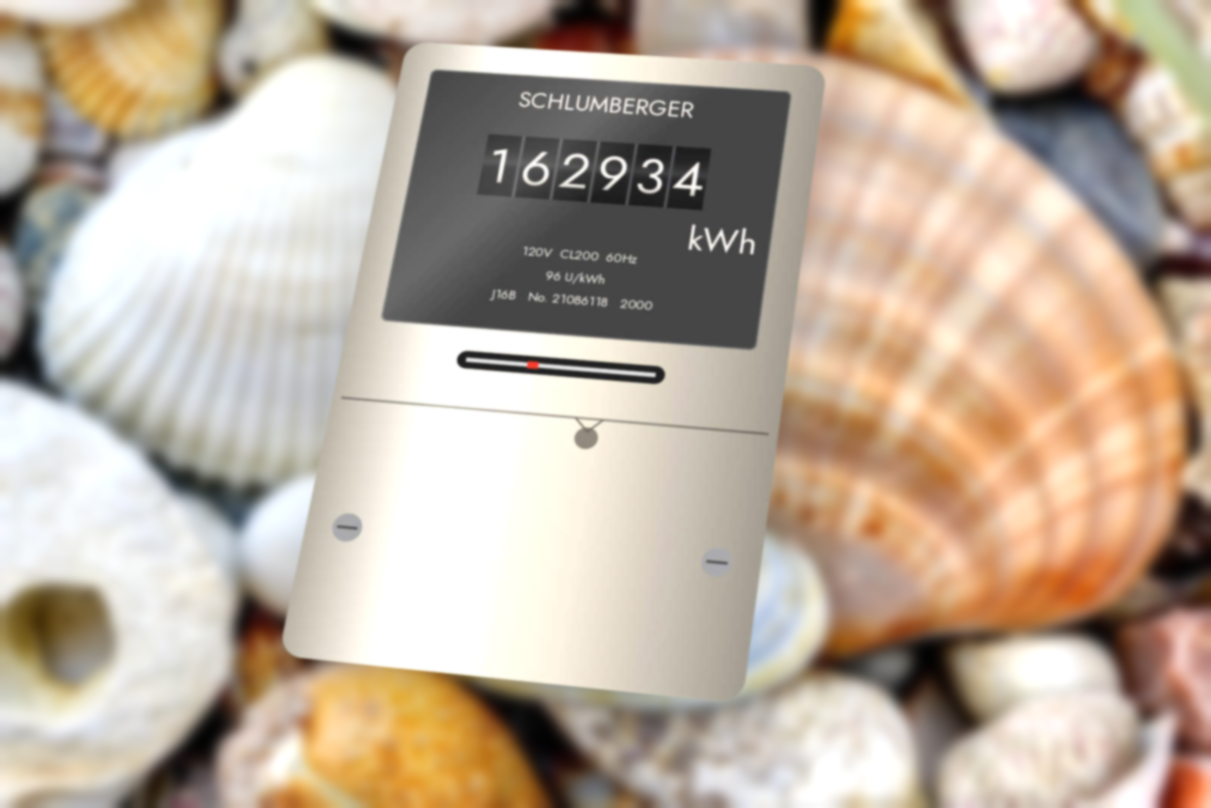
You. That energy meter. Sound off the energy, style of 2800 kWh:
162934 kWh
